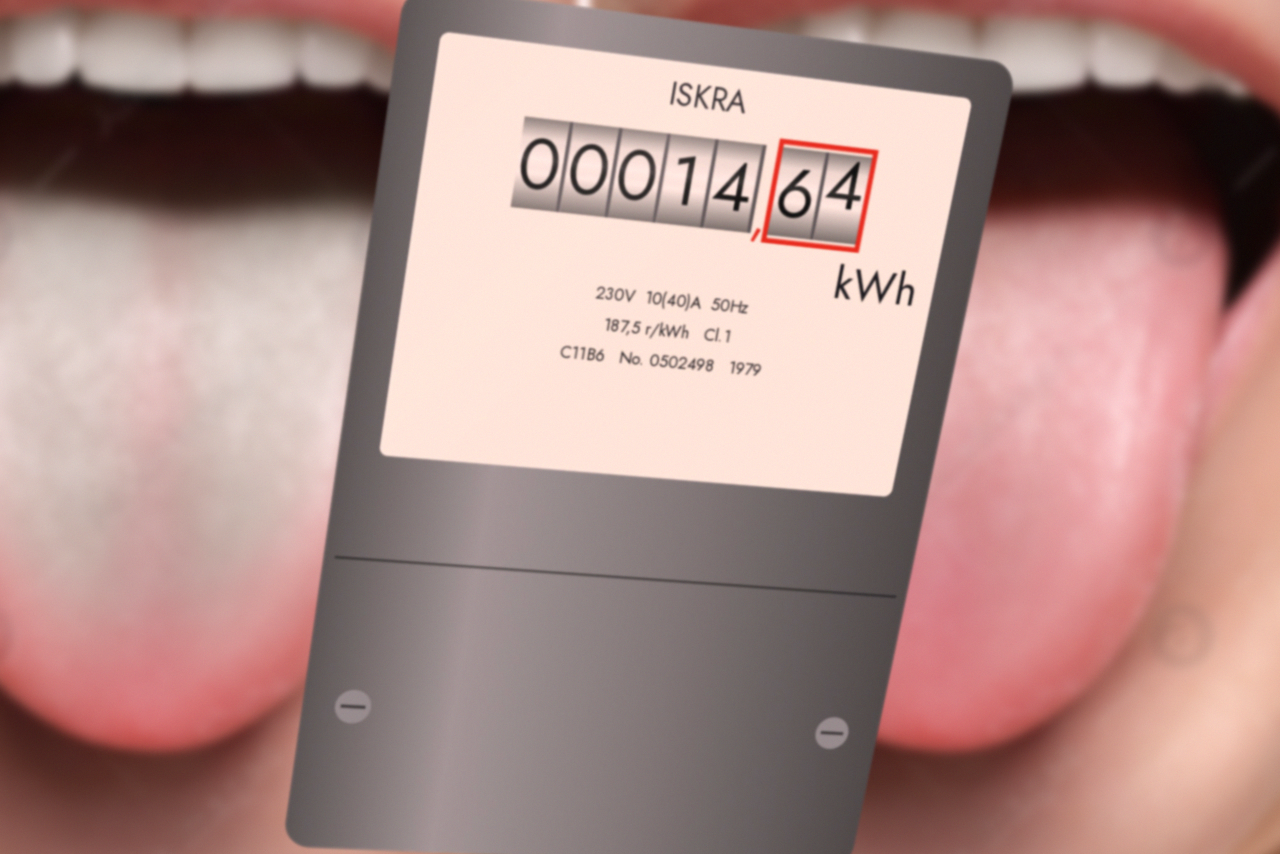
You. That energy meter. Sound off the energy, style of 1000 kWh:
14.64 kWh
